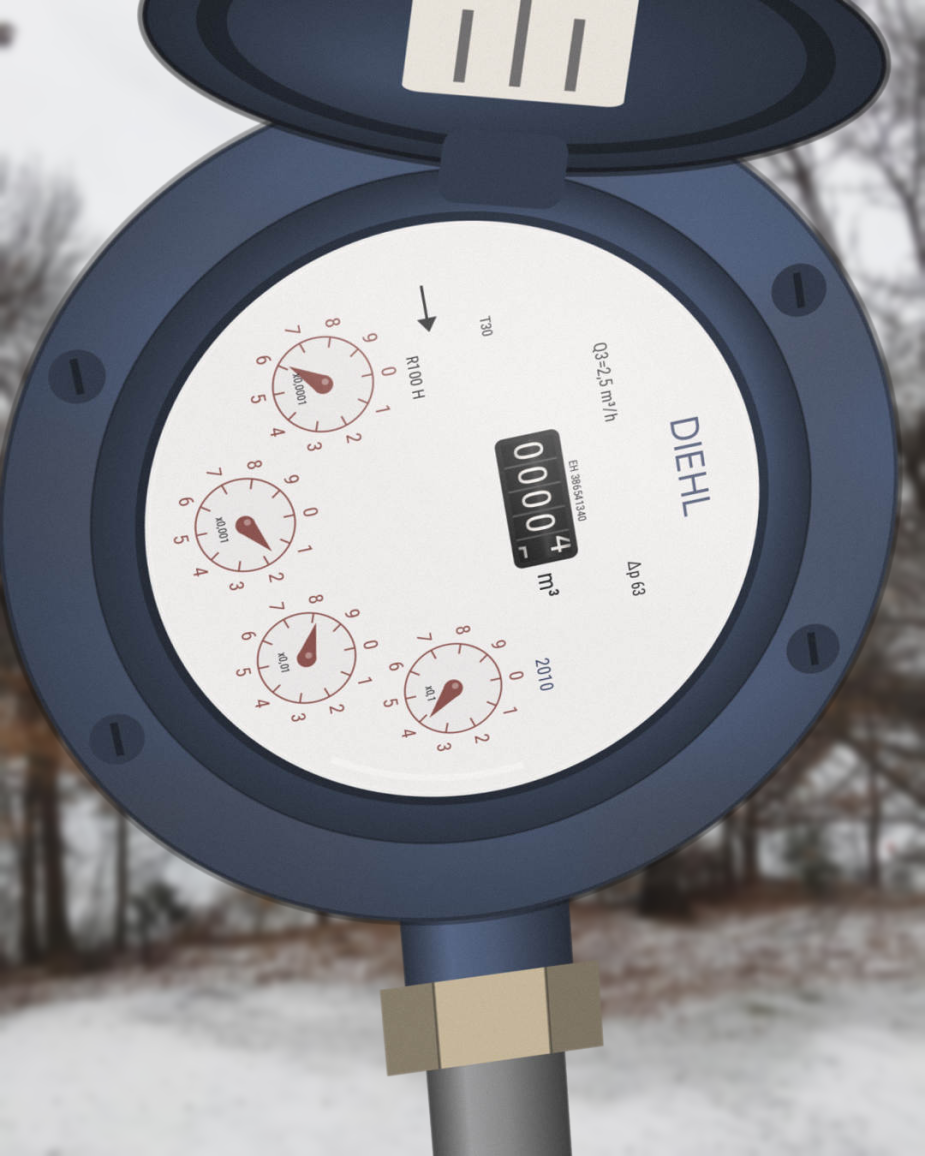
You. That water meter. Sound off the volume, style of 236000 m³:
4.3816 m³
